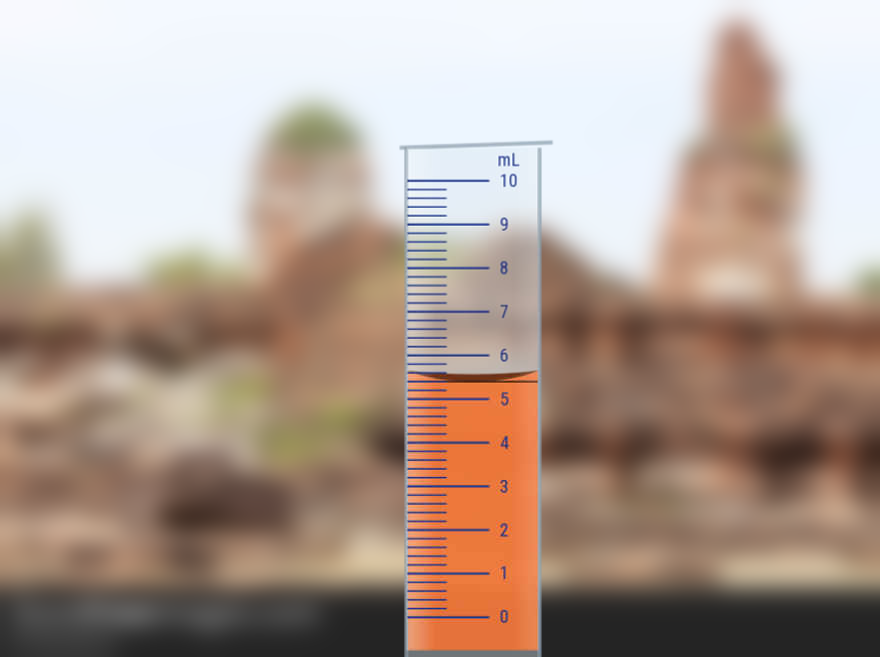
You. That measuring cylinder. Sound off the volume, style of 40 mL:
5.4 mL
